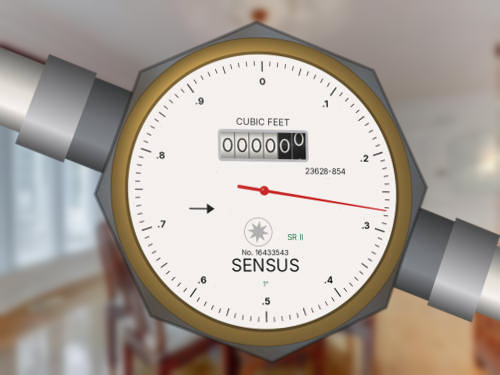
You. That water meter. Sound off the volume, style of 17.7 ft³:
0.27 ft³
